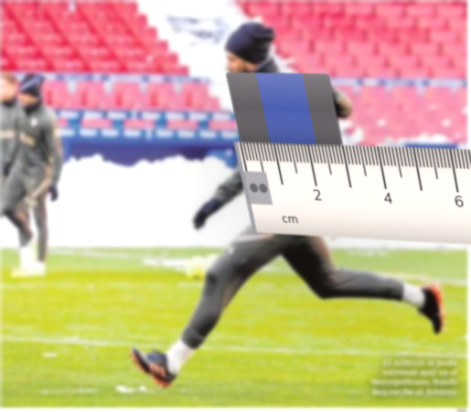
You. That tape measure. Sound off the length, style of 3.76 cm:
3 cm
